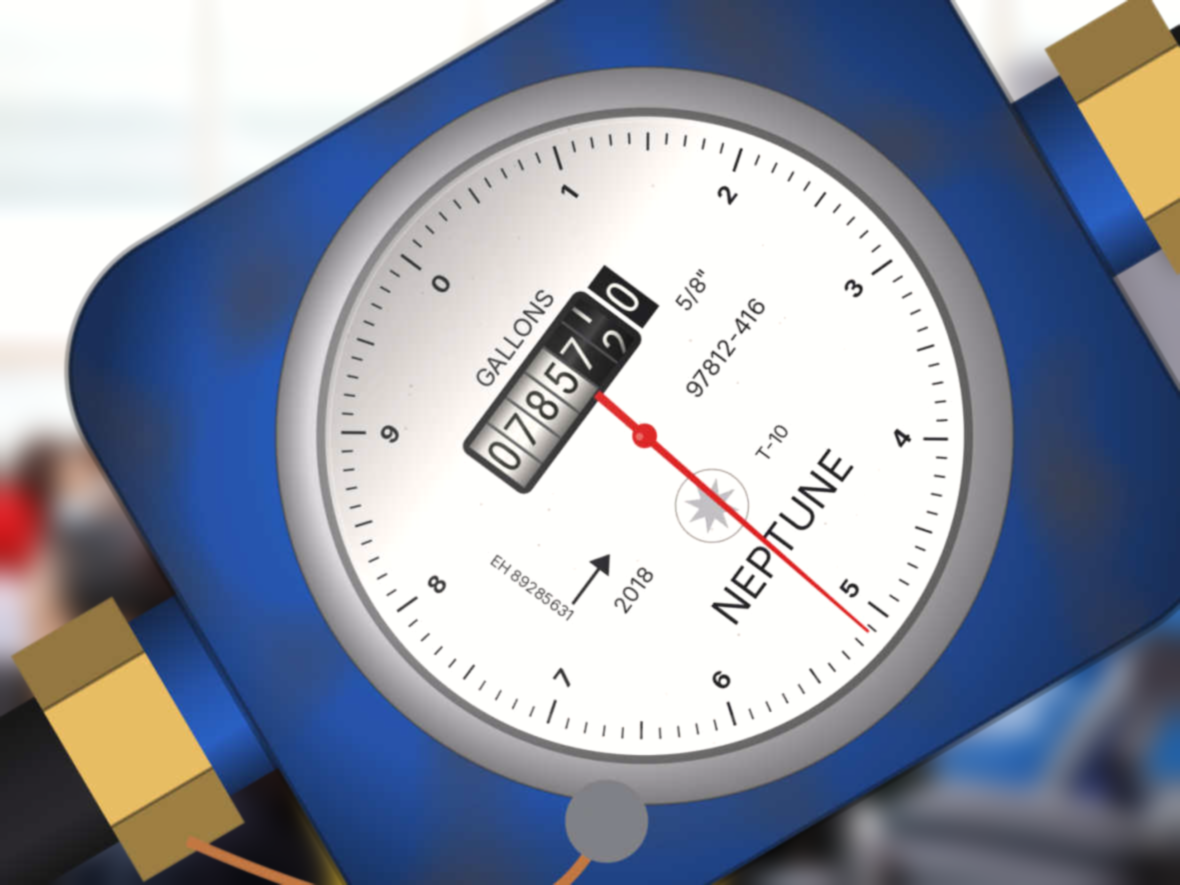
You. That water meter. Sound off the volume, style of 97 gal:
785715.1 gal
